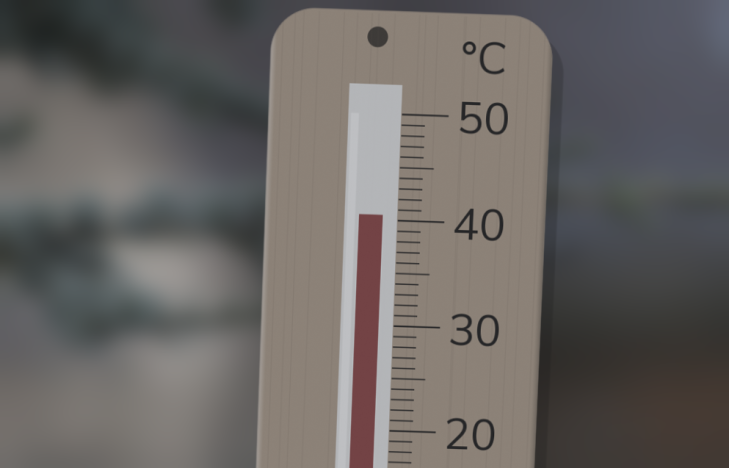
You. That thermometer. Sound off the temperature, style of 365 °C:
40.5 °C
